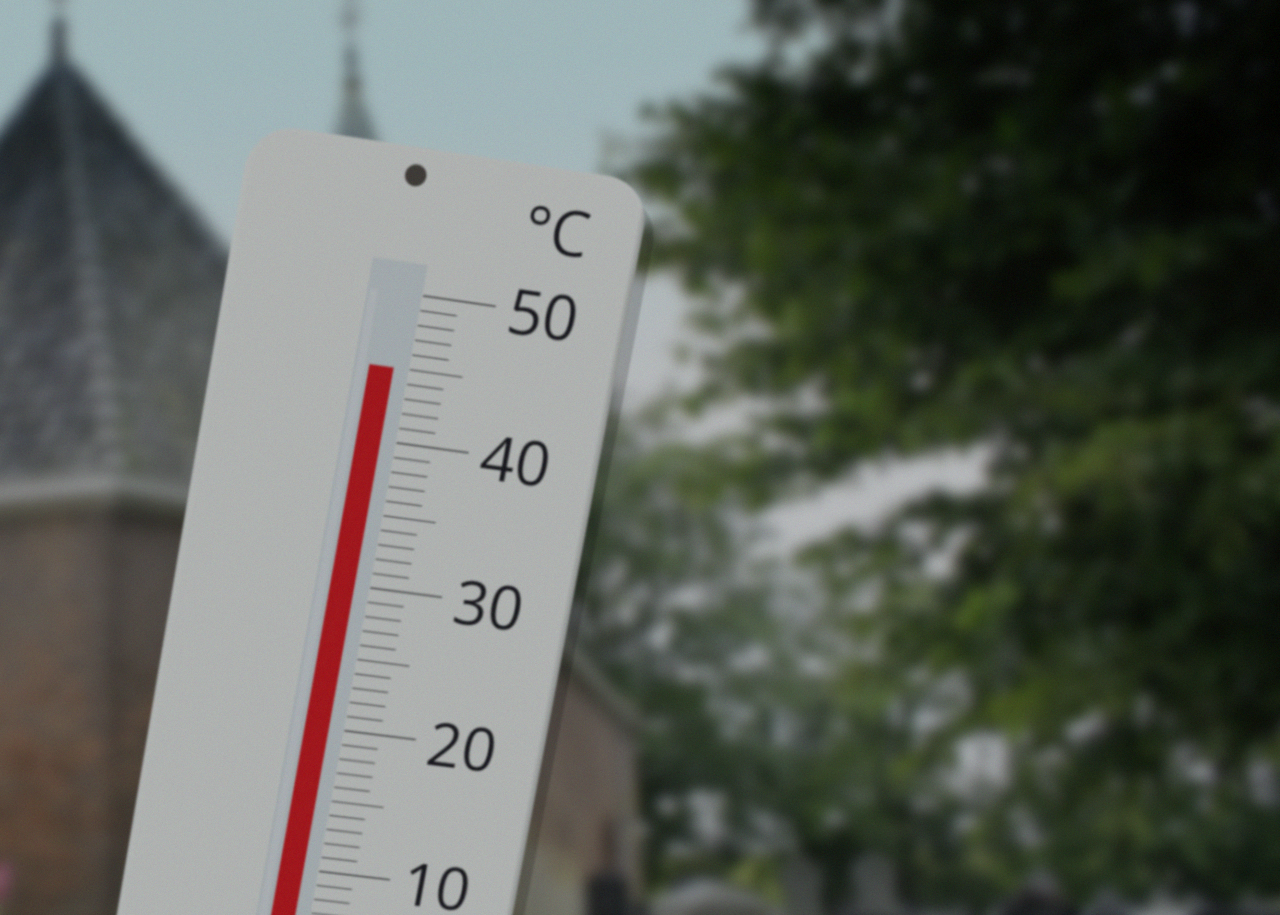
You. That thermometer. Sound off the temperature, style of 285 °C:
45 °C
